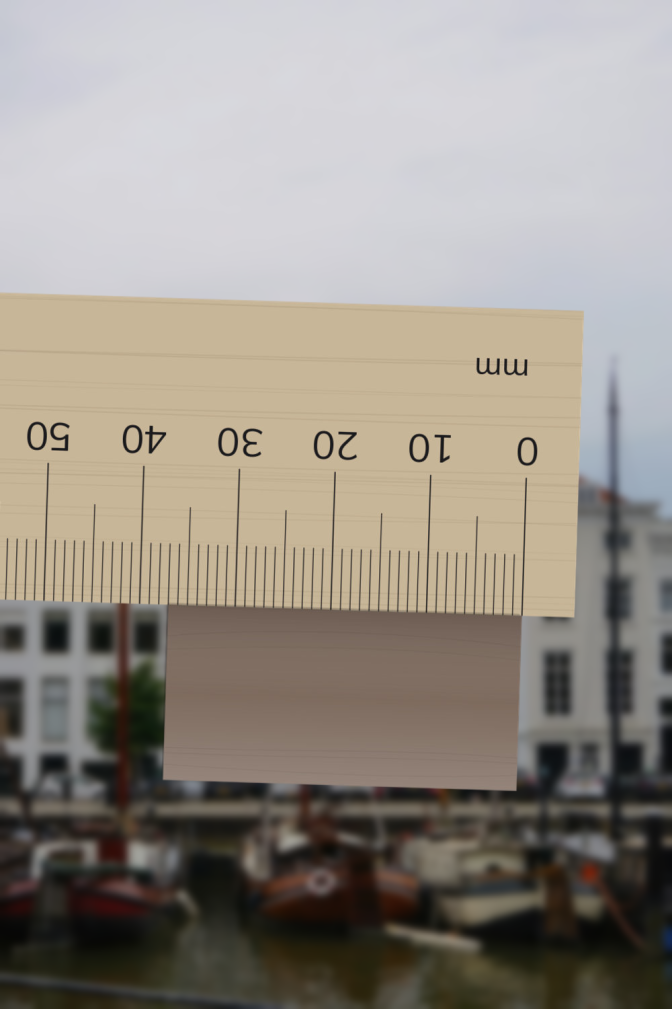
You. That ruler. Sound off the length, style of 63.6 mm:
37 mm
